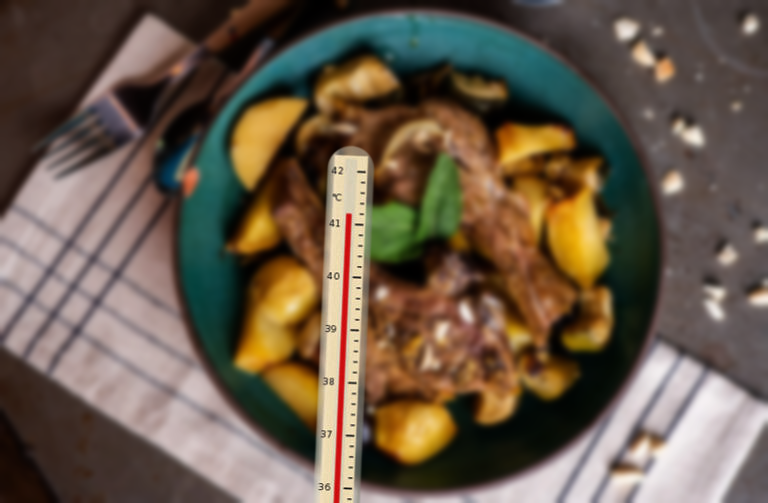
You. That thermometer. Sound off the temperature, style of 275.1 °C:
41.2 °C
